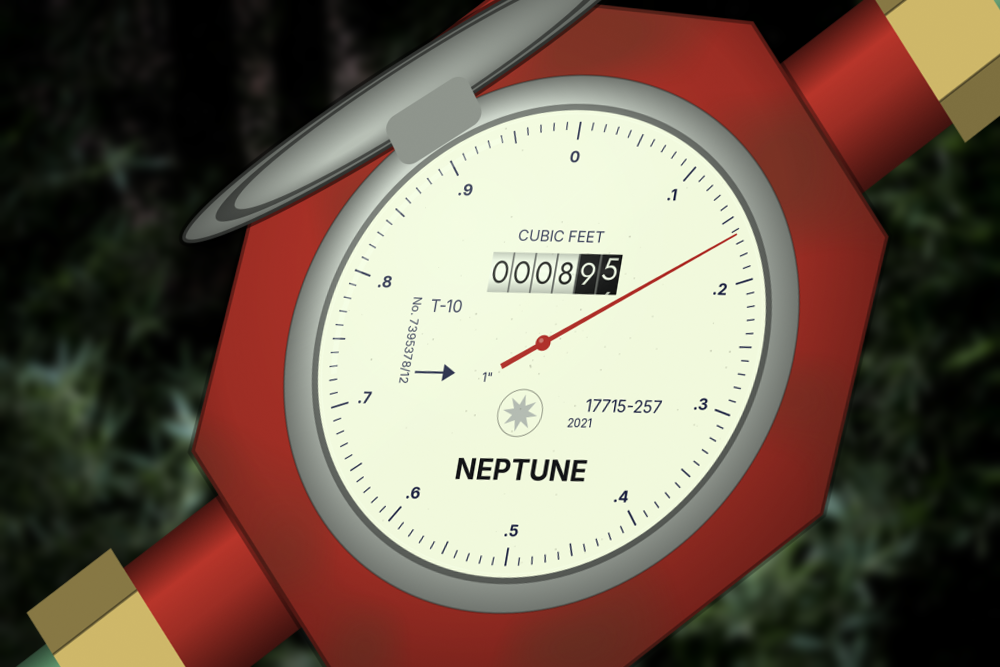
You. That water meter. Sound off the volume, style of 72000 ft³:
895.16 ft³
